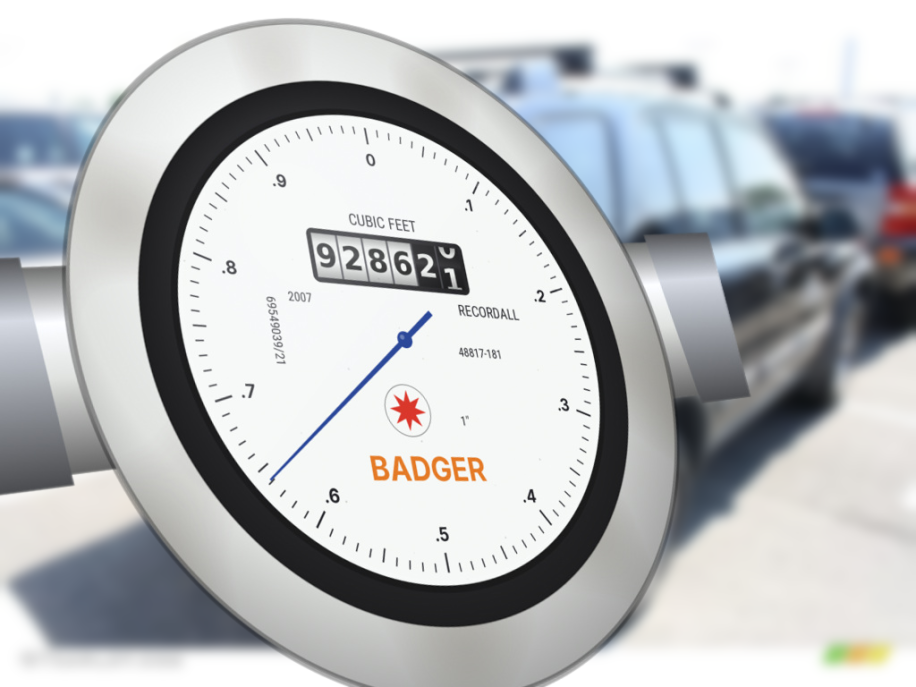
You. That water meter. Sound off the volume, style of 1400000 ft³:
928620.64 ft³
